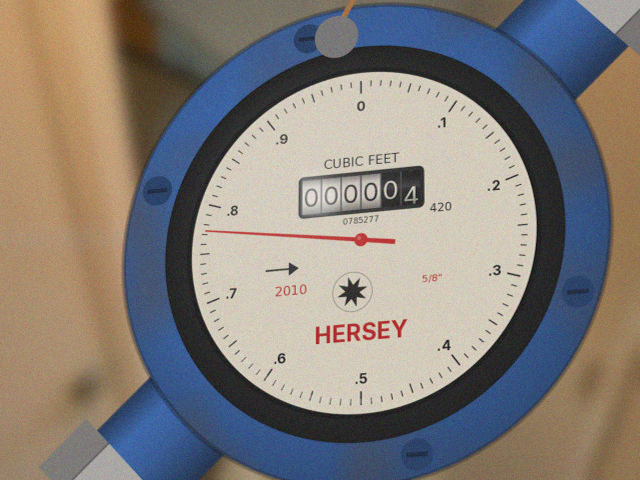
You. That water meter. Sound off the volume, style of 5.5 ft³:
3.77 ft³
